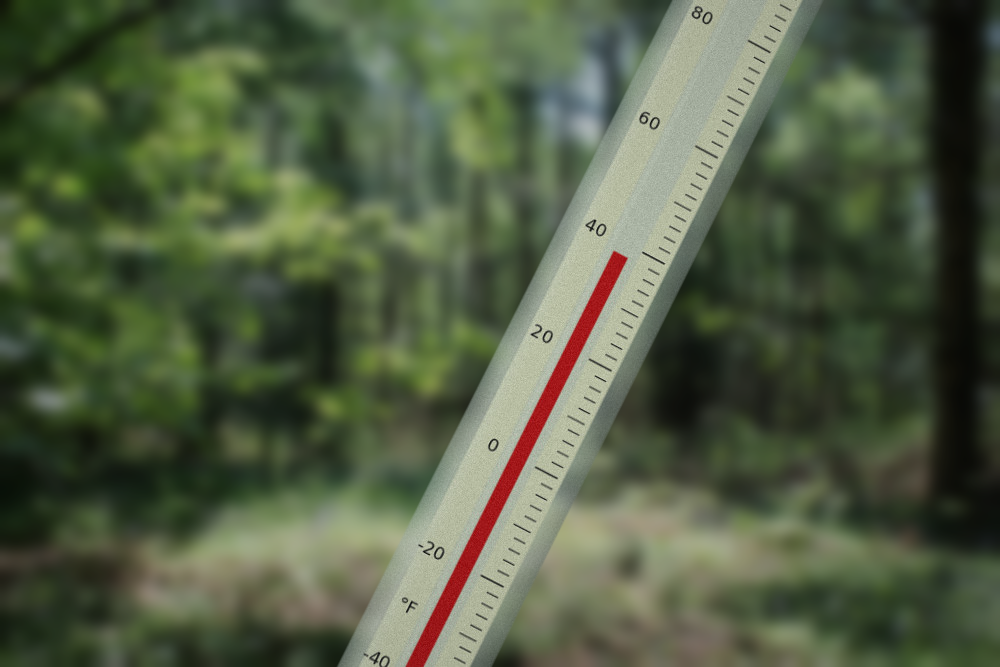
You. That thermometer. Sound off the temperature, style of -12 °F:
38 °F
